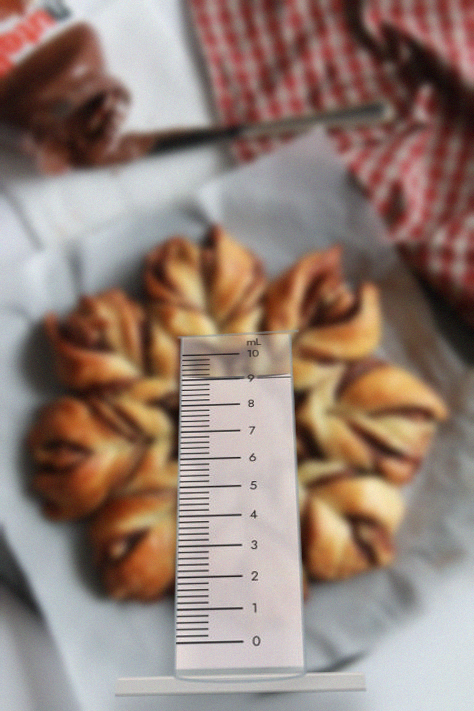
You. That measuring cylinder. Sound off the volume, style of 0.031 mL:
9 mL
